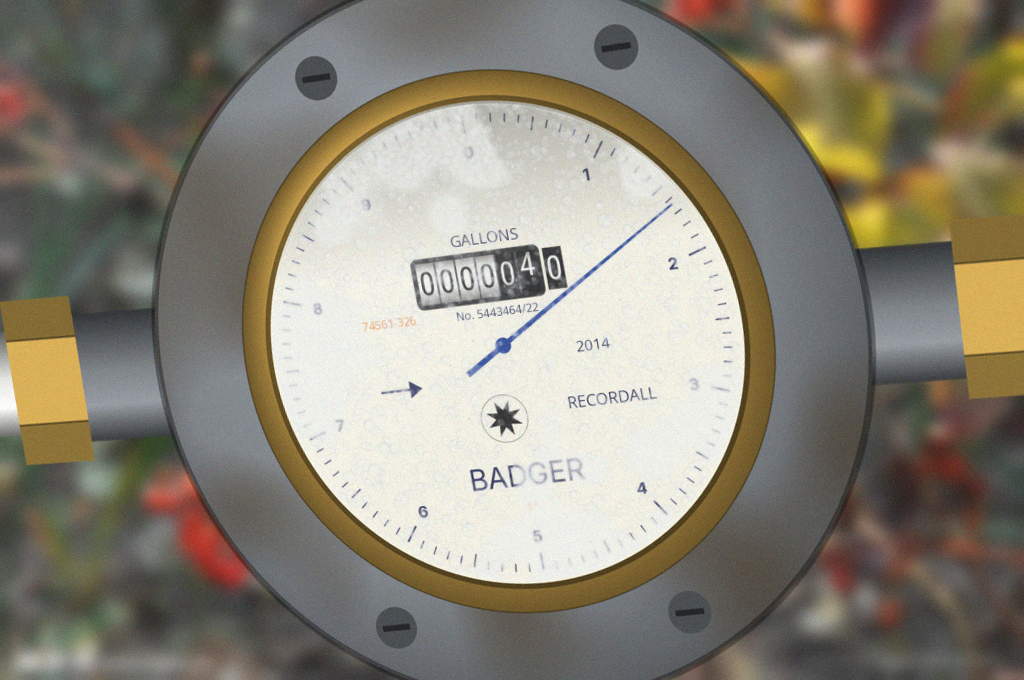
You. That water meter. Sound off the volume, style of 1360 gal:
41.6 gal
